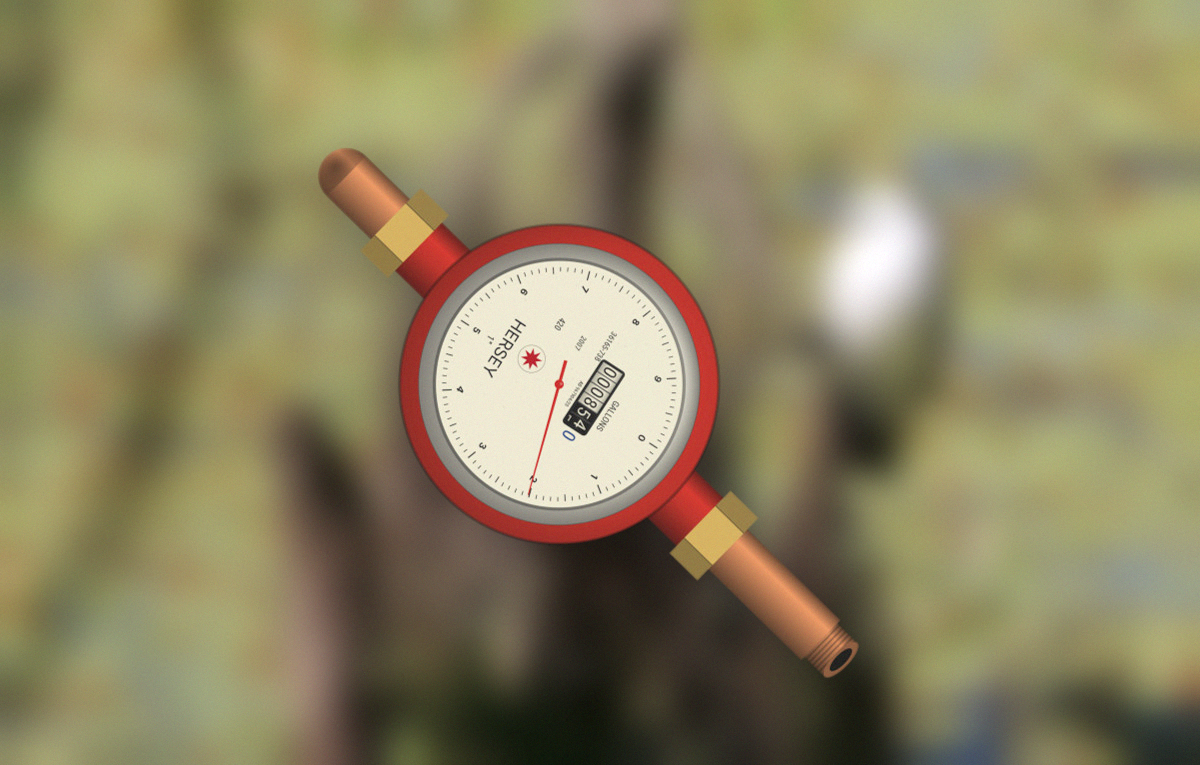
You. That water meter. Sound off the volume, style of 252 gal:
8542.0 gal
